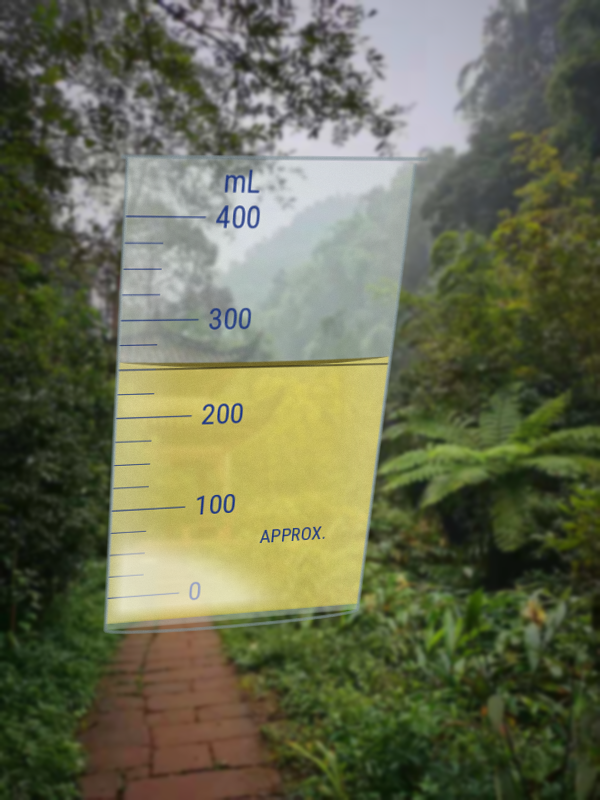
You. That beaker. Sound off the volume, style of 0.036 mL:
250 mL
